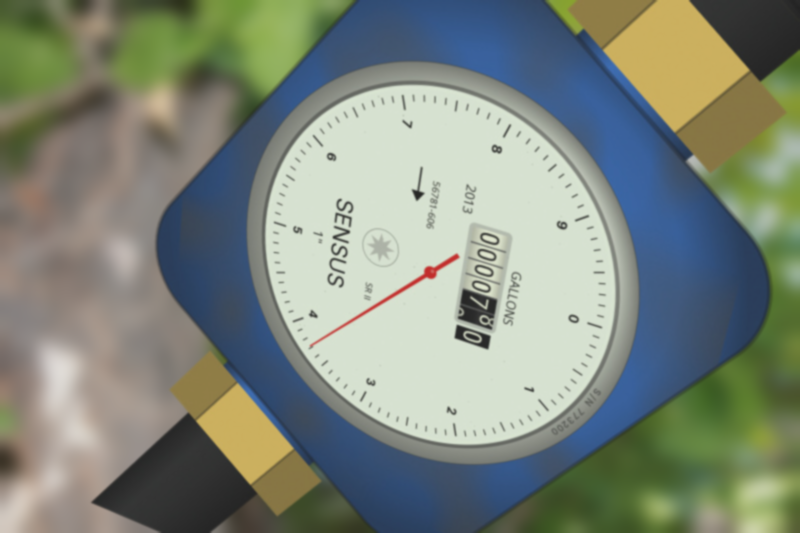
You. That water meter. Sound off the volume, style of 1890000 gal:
783.7 gal
